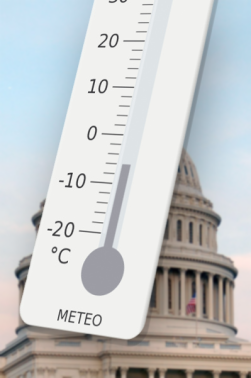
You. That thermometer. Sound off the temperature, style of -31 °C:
-6 °C
